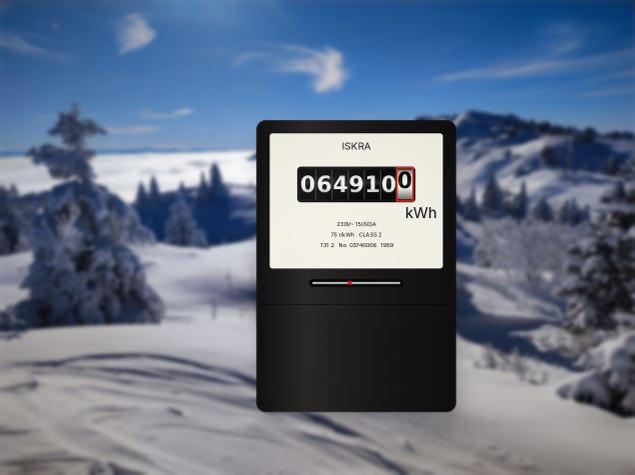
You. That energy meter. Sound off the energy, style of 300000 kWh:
64910.0 kWh
